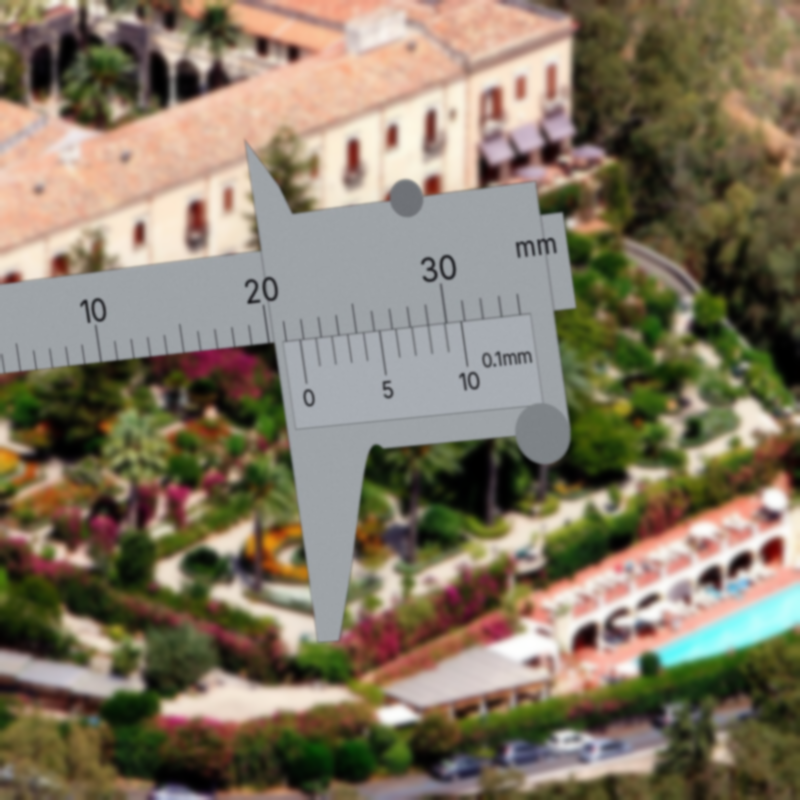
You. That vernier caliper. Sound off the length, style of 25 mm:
21.8 mm
